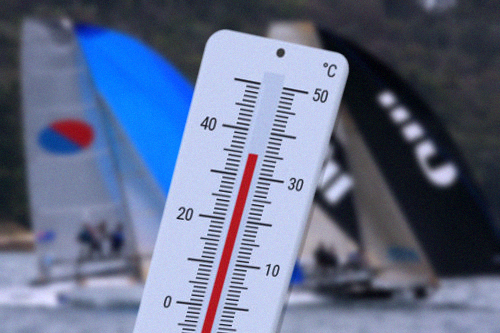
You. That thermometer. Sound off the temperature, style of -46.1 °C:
35 °C
